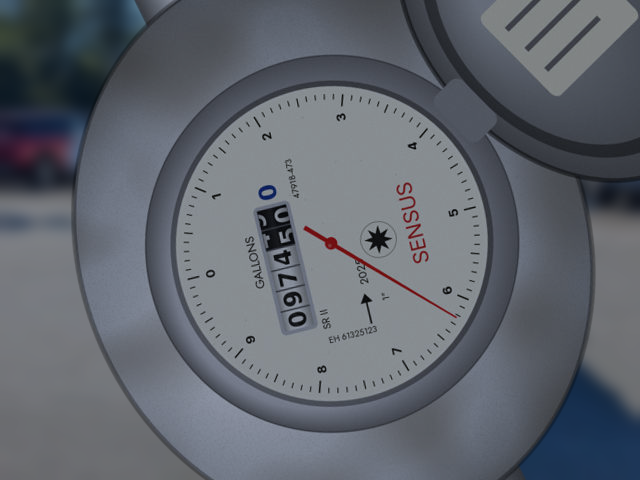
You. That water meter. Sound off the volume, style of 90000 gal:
974496.2 gal
